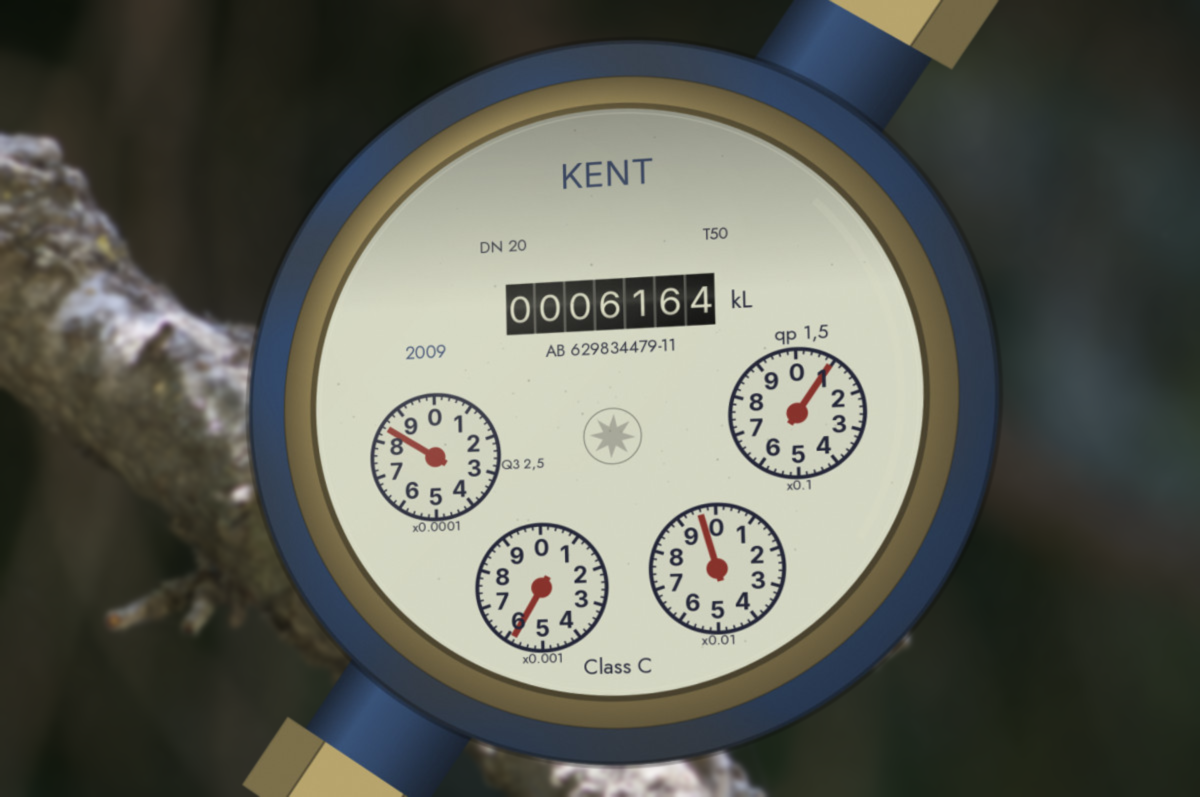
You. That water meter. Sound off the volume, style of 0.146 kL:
6164.0958 kL
